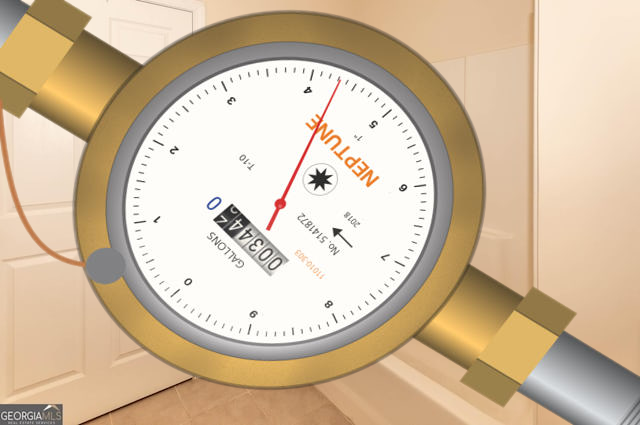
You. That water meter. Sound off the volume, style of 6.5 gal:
34424.3 gal
